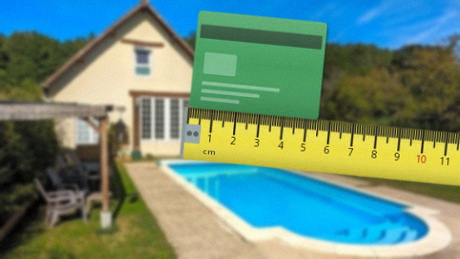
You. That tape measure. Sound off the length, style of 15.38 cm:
5.5 cm
